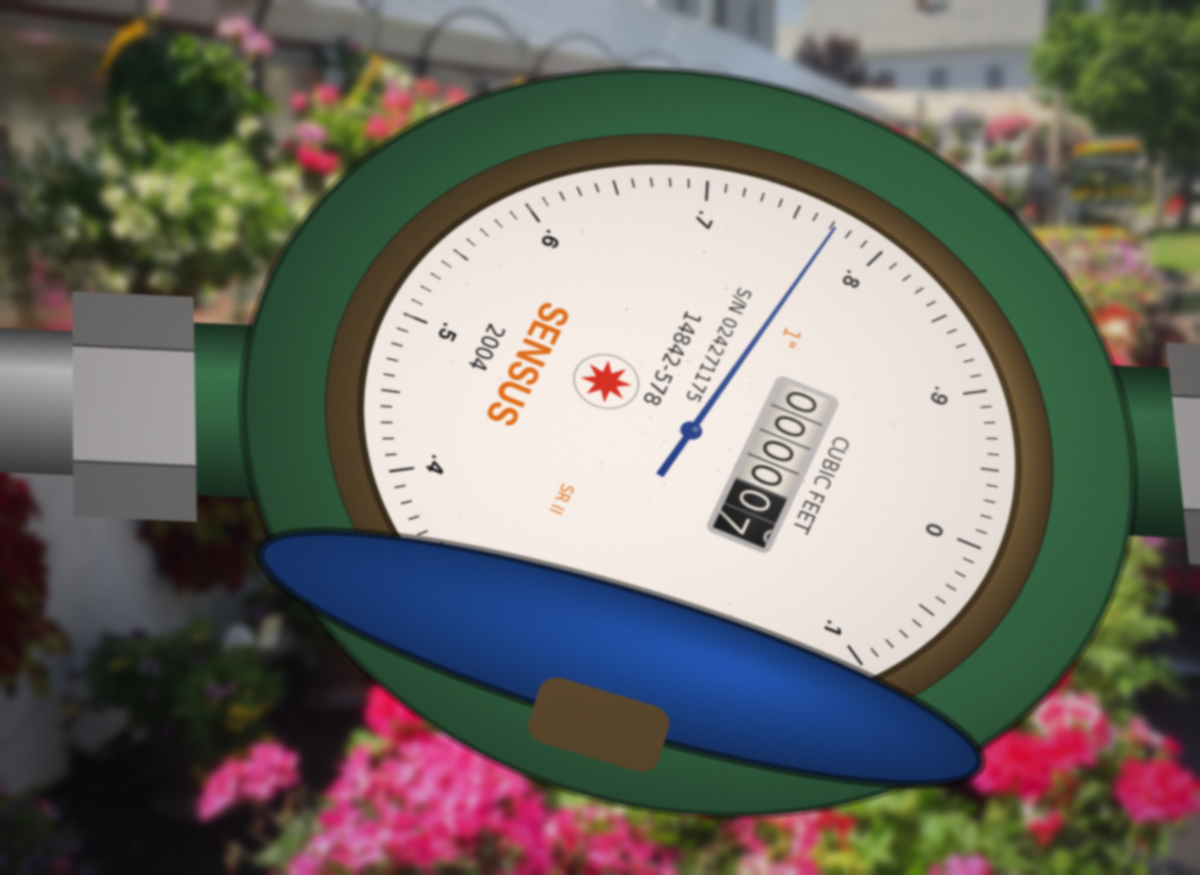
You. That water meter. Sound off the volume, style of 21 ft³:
6.77 ft³
